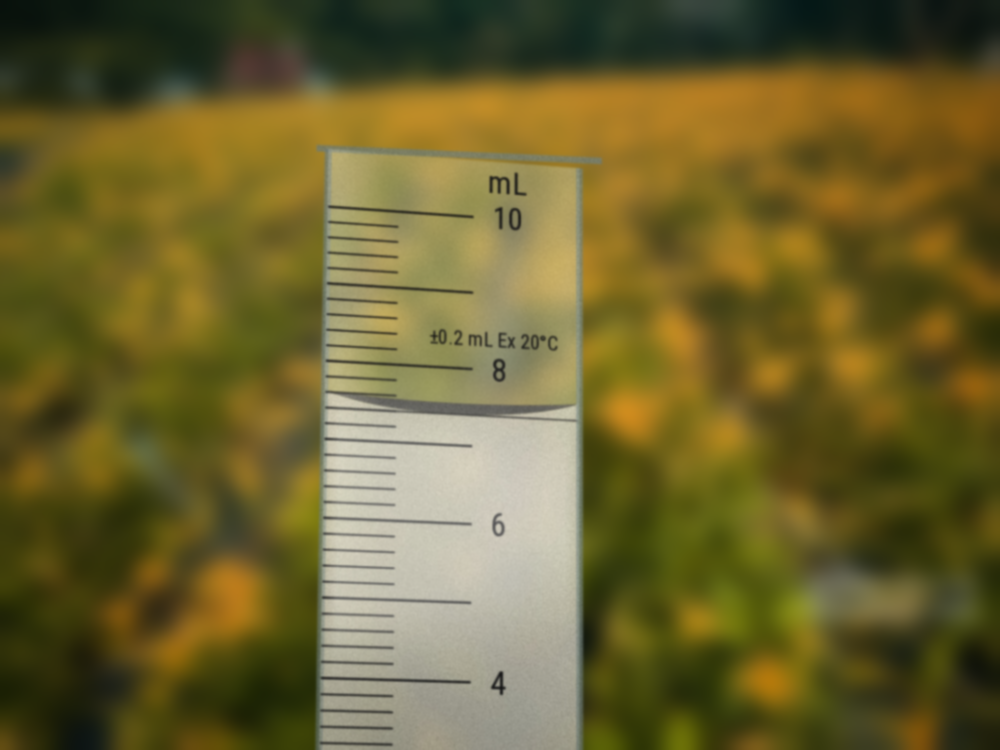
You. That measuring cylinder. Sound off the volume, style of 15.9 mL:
7.4 mL
